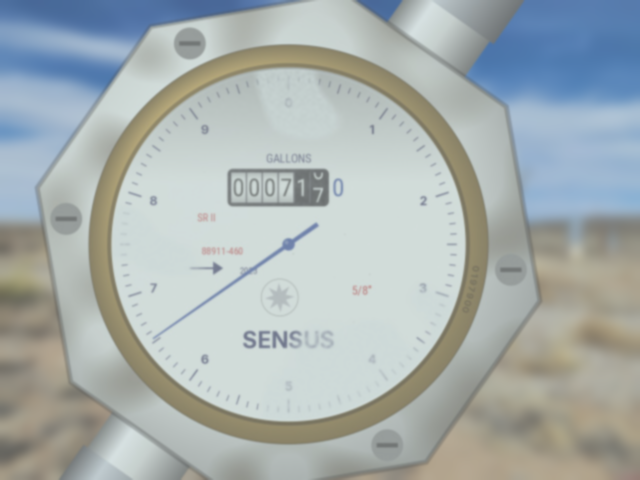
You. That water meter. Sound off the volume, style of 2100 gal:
7166.5 gal
